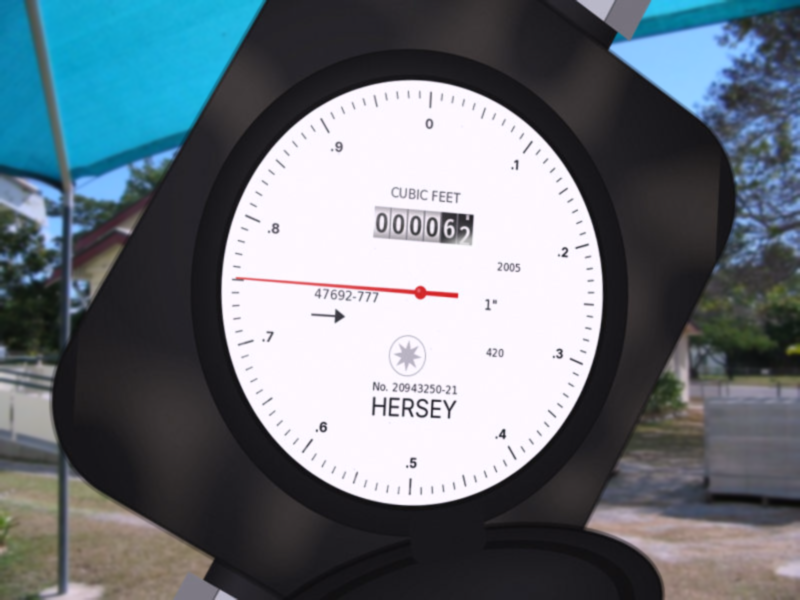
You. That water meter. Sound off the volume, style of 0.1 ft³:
61.75 ft³
